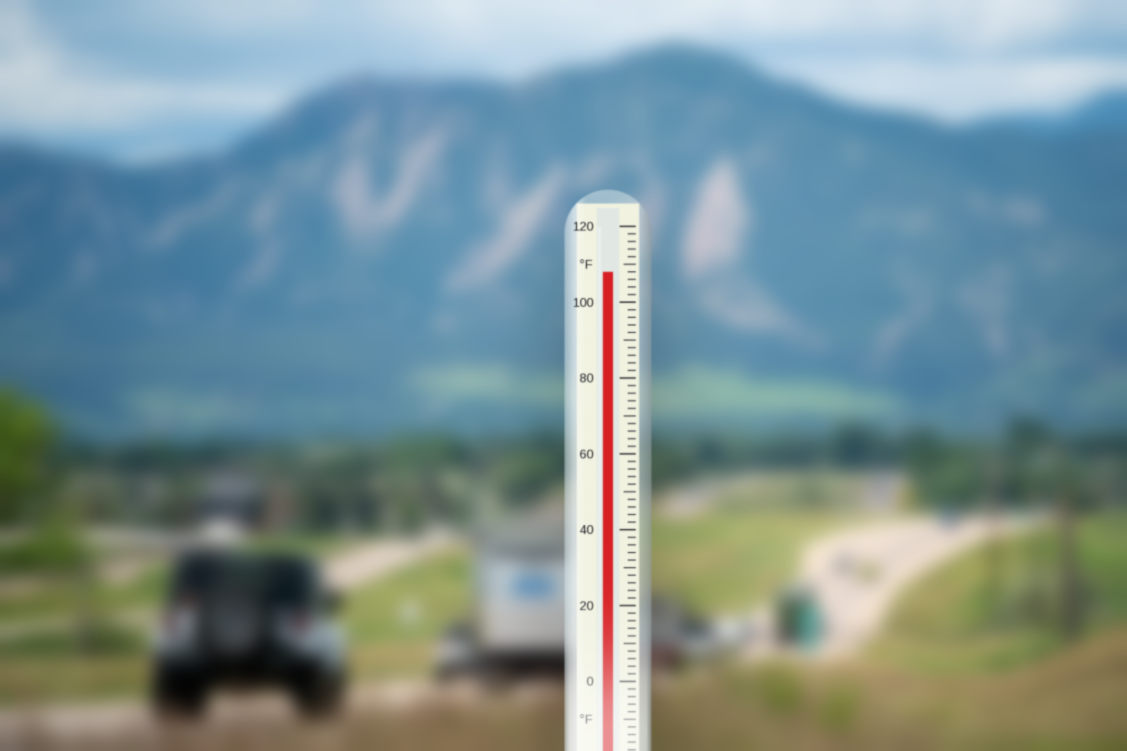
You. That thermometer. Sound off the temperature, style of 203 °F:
108 °F
